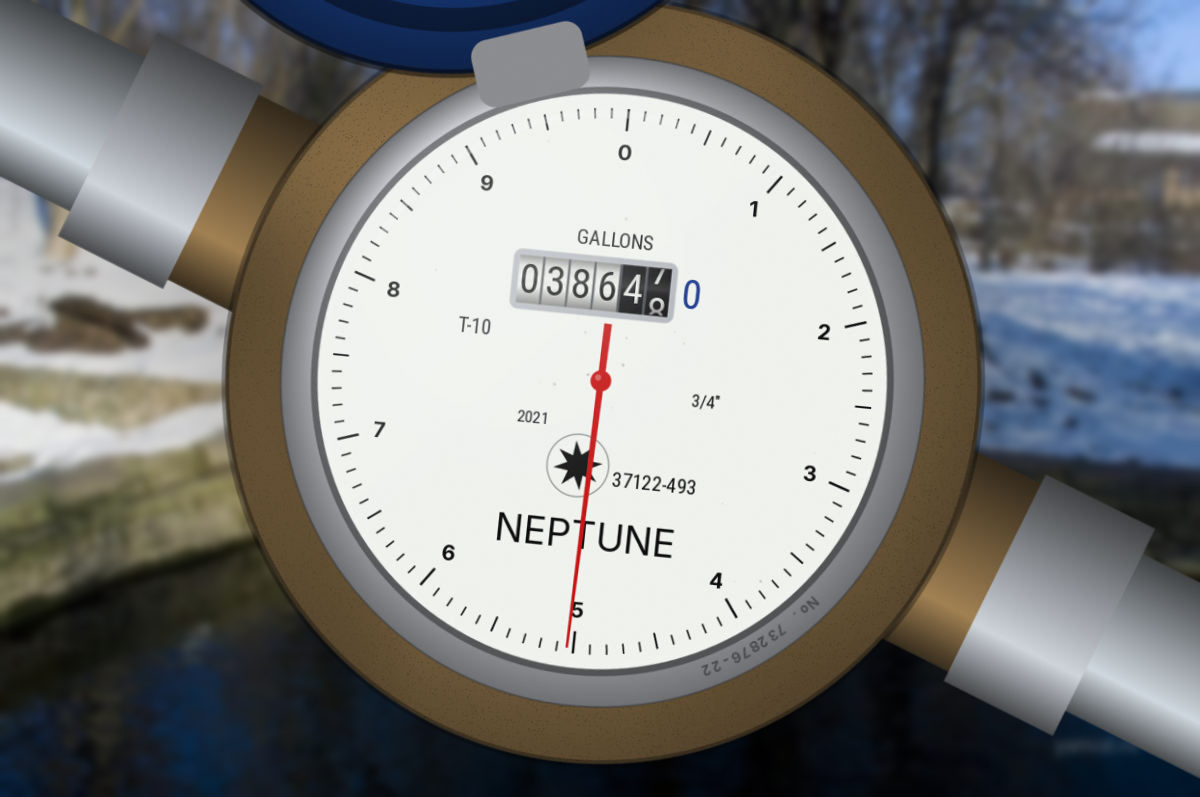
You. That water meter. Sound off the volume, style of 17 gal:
386475.0 gal
